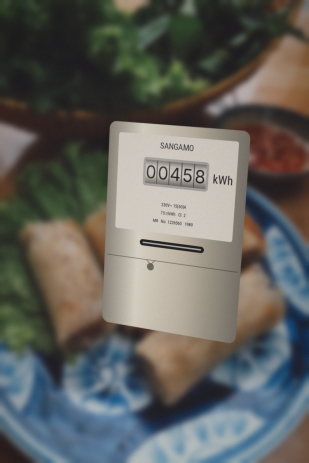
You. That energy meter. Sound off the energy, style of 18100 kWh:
458 kWh
